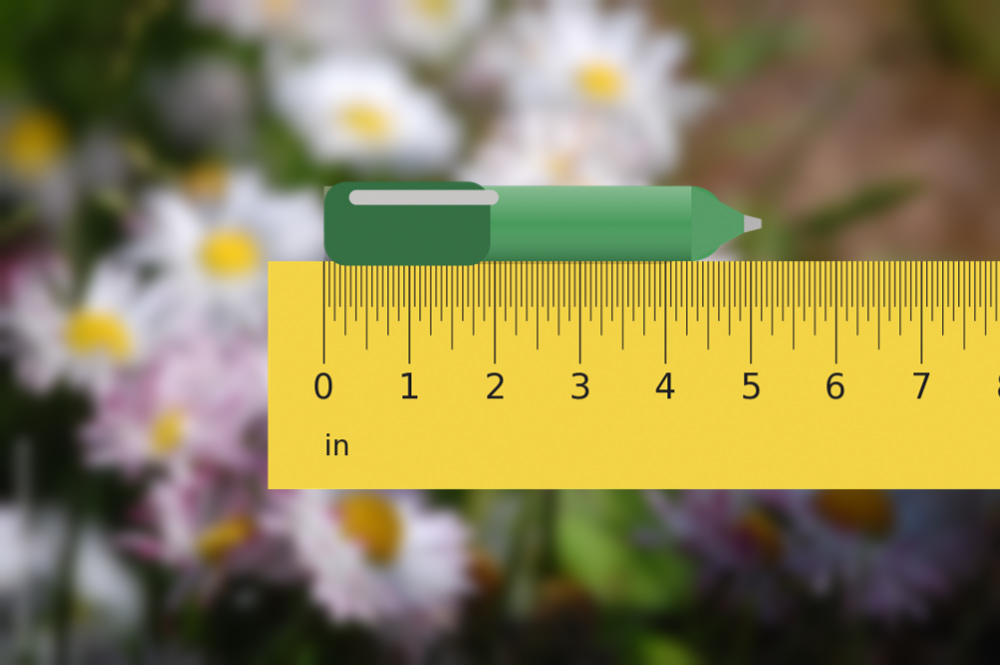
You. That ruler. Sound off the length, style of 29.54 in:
5.125 in
